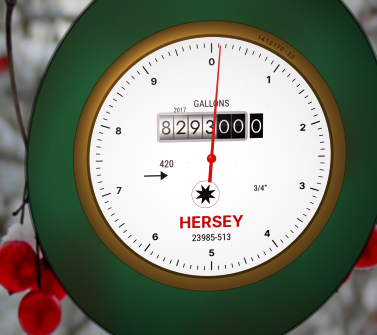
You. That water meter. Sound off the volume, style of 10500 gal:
8293000.1 gal
